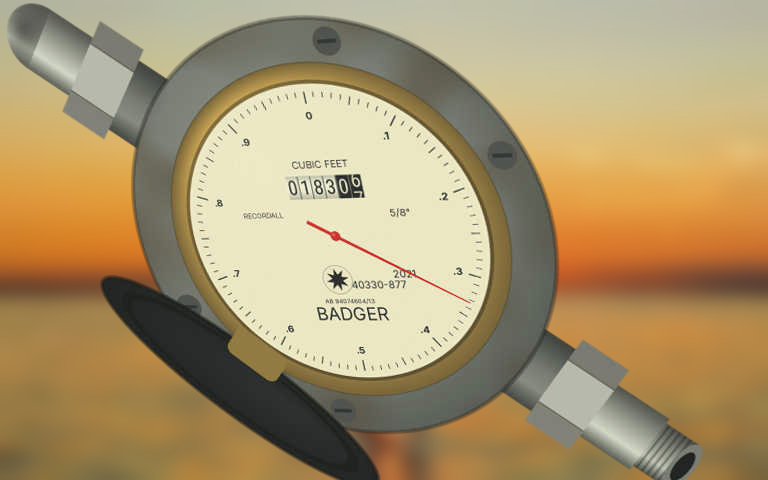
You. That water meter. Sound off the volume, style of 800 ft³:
18306.33 ft³
